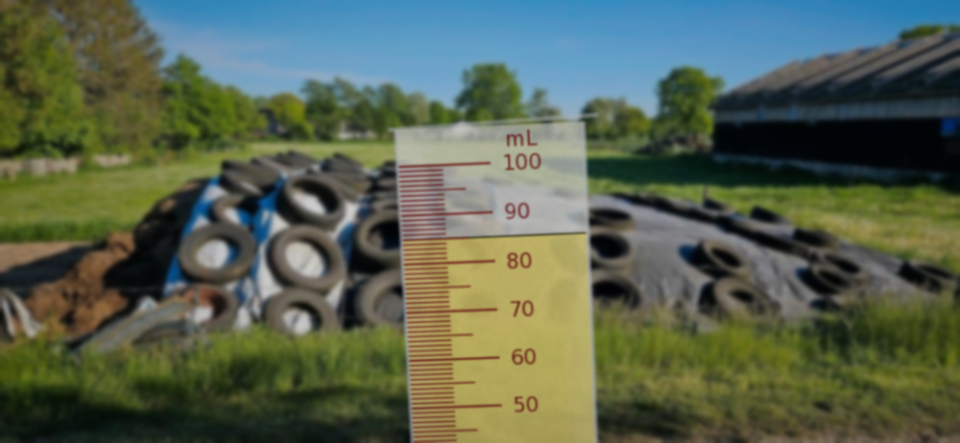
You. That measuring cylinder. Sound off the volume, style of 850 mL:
85 mL
